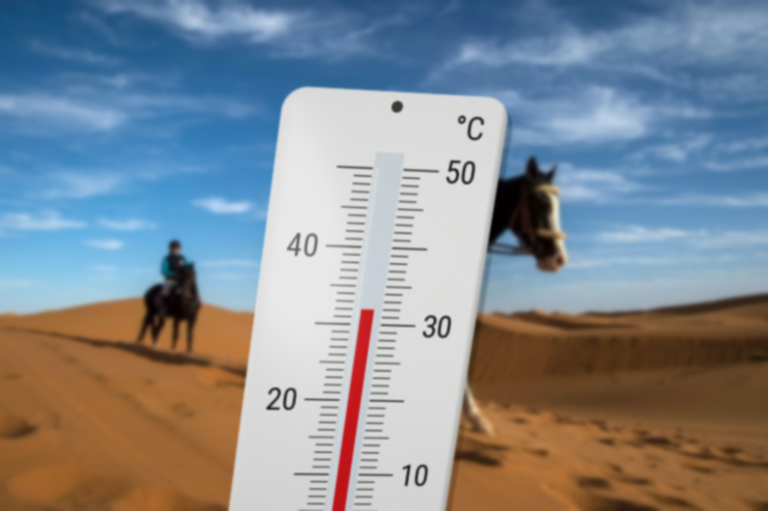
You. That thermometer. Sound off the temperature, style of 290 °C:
32 °C
